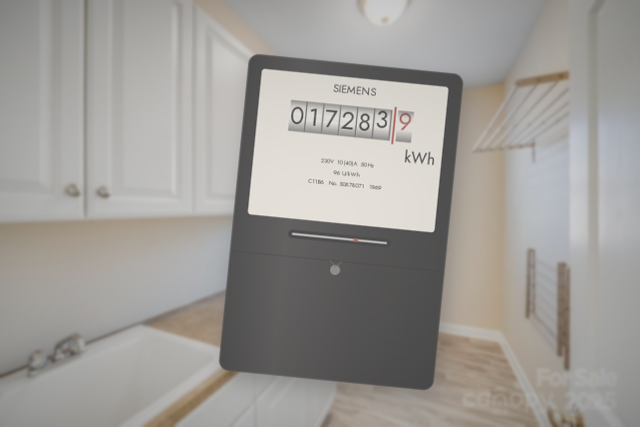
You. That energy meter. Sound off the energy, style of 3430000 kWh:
17283.9 kWh
